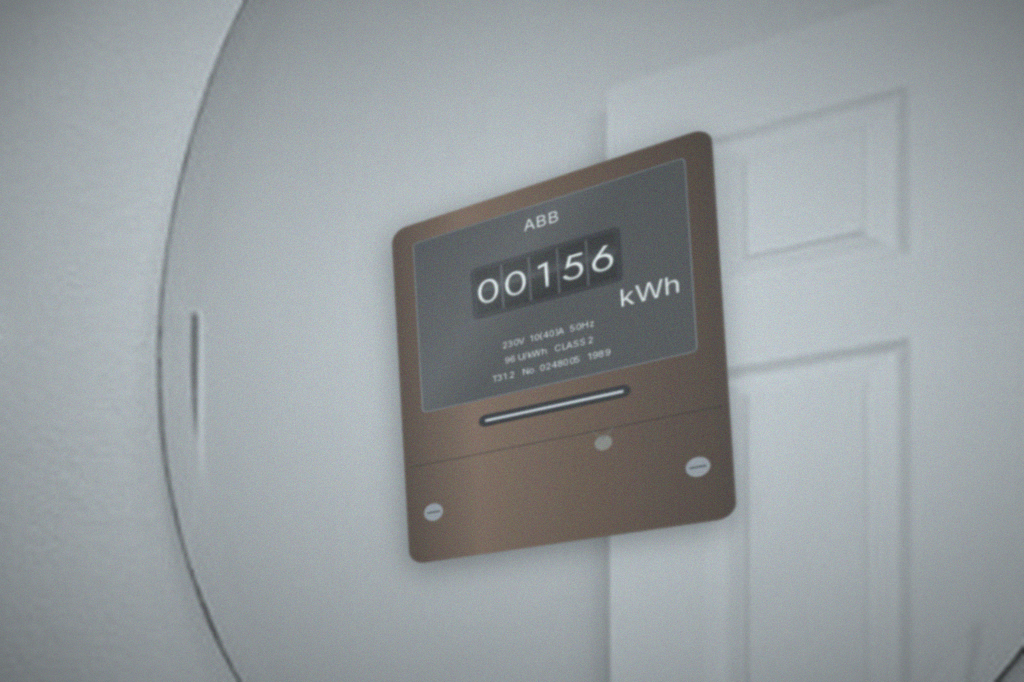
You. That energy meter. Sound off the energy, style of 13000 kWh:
156 kWh
